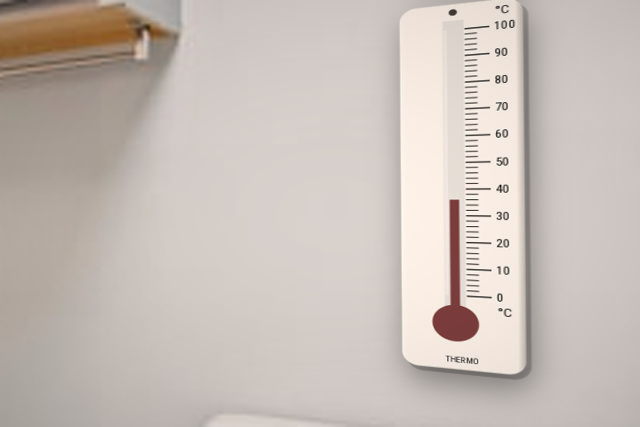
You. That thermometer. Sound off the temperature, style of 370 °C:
36 °C
